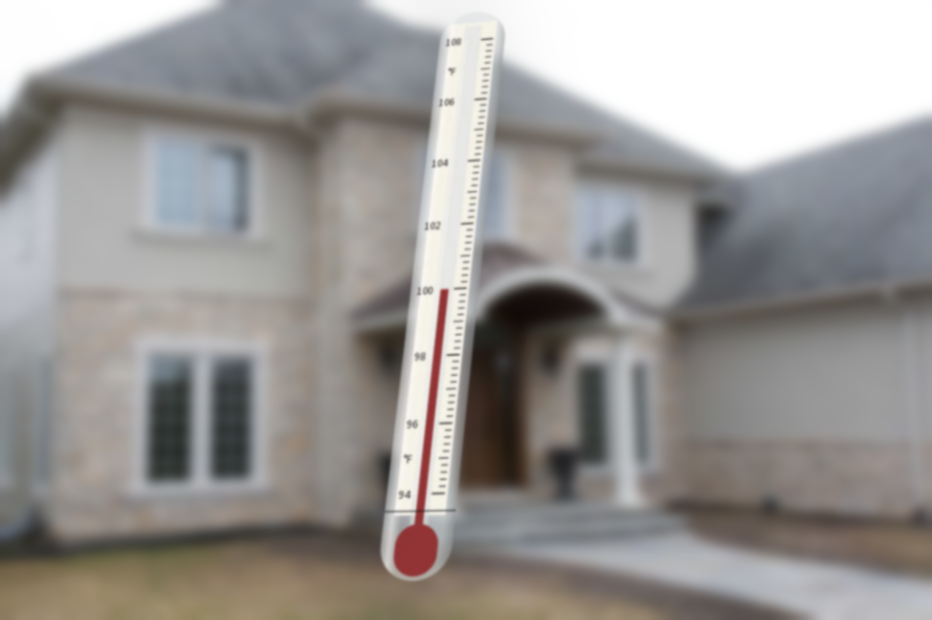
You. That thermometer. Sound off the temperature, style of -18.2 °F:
100 °F
